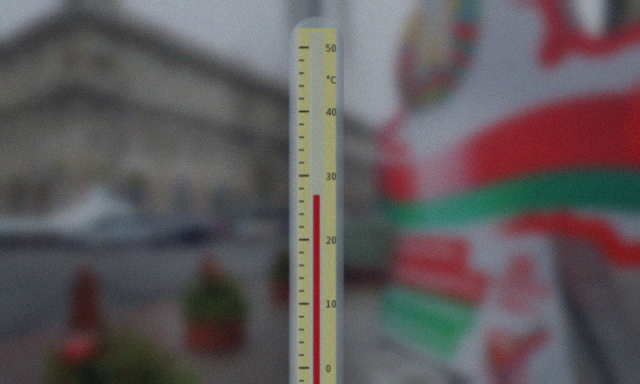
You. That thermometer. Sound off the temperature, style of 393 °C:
27 °C
